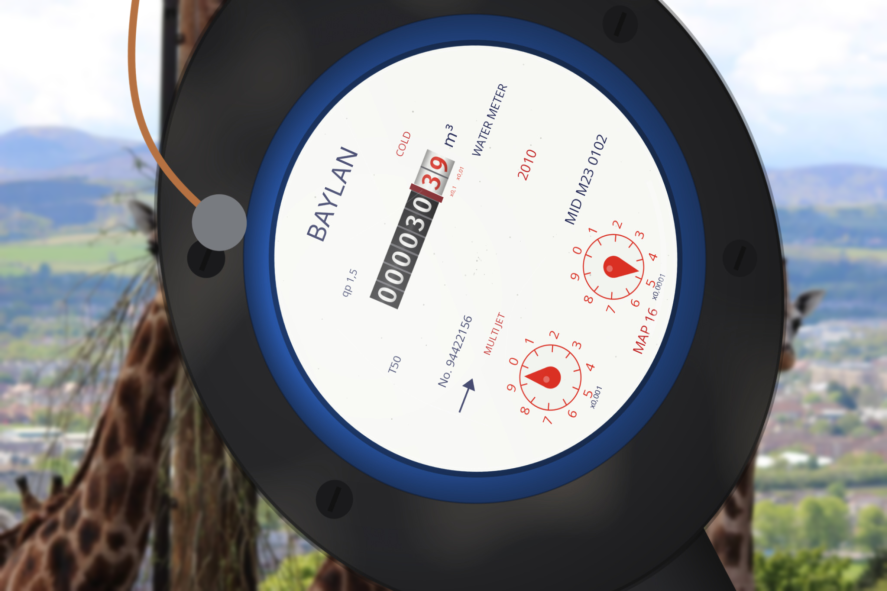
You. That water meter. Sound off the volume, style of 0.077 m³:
30.3894 m³
